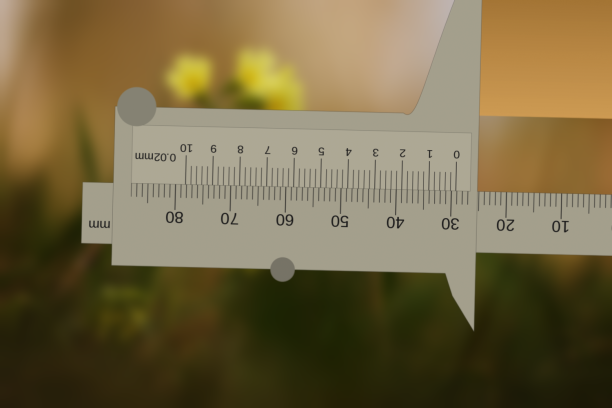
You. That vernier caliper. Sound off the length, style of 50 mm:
29.2 mm
